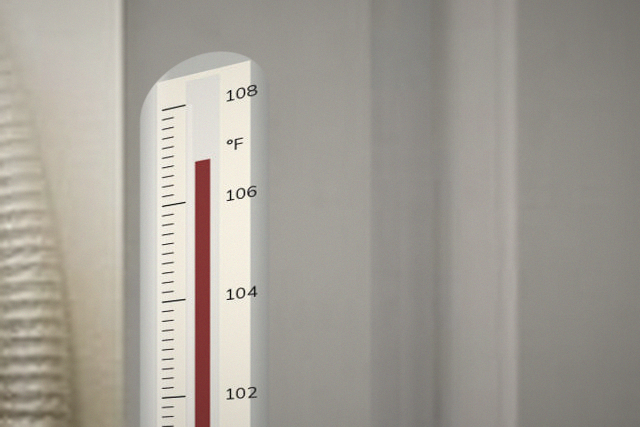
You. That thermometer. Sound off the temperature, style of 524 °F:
106.8 °F
